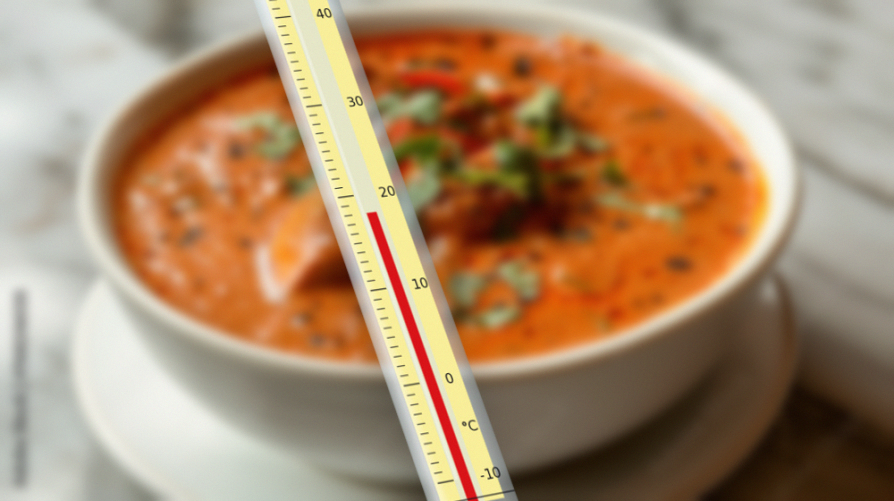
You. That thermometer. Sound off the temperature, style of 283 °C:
18 °C
